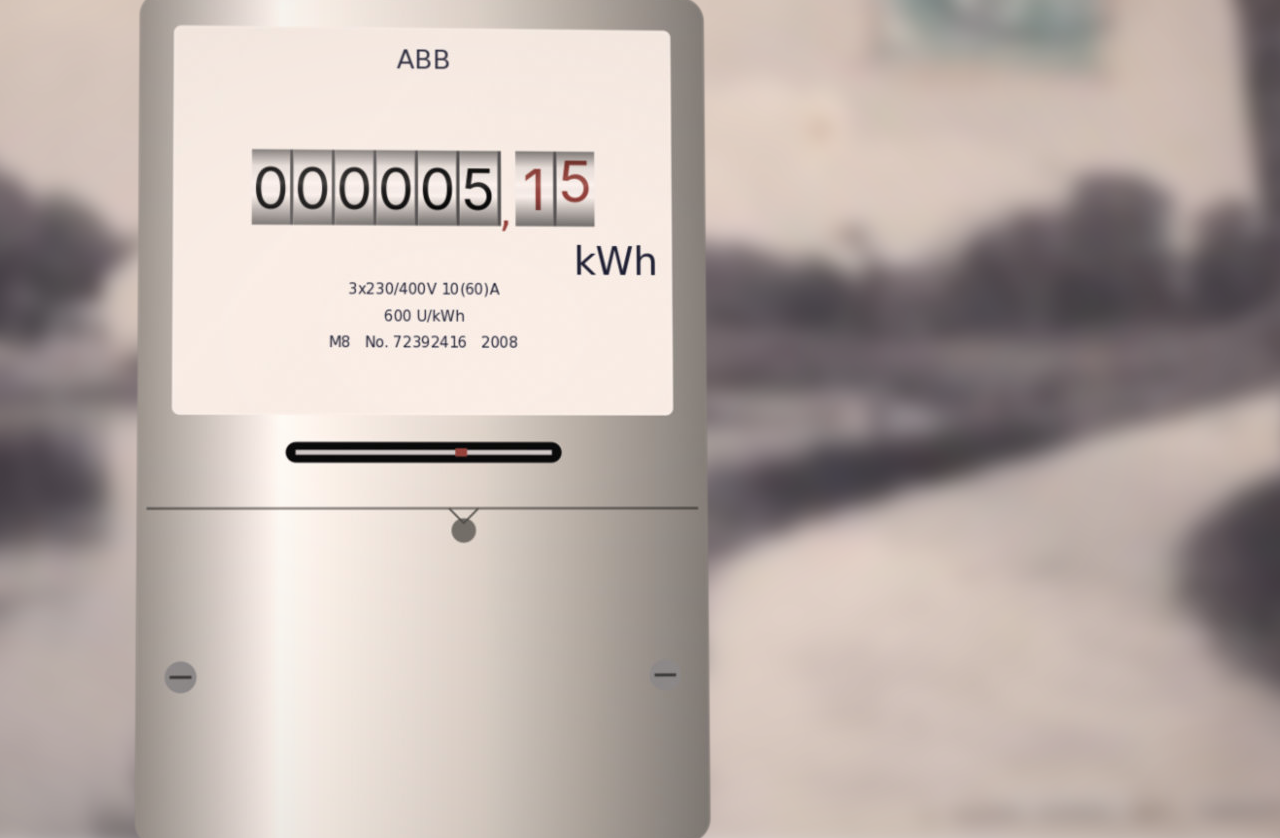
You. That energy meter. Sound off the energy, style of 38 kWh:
5.15 kWh
